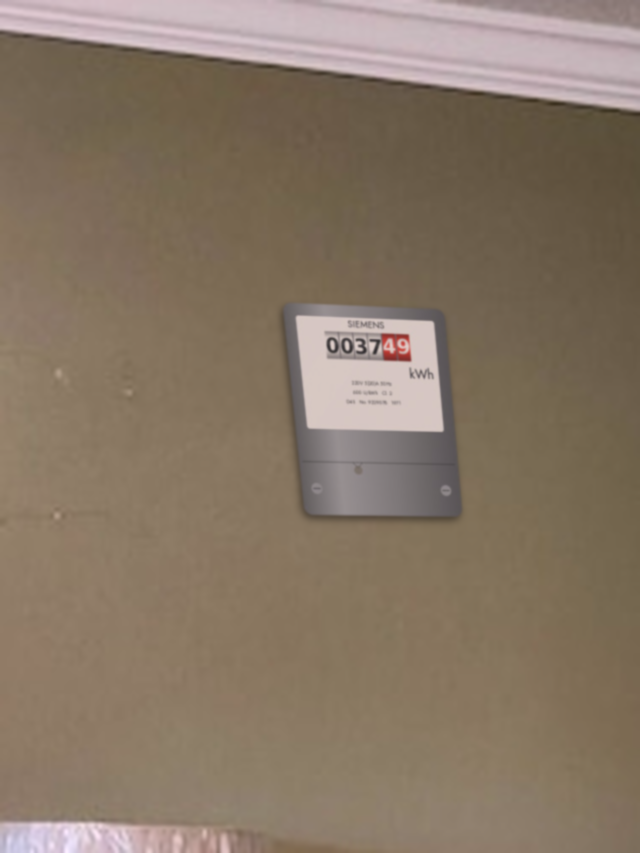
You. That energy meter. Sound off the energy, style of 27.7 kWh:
37.49 kWh
